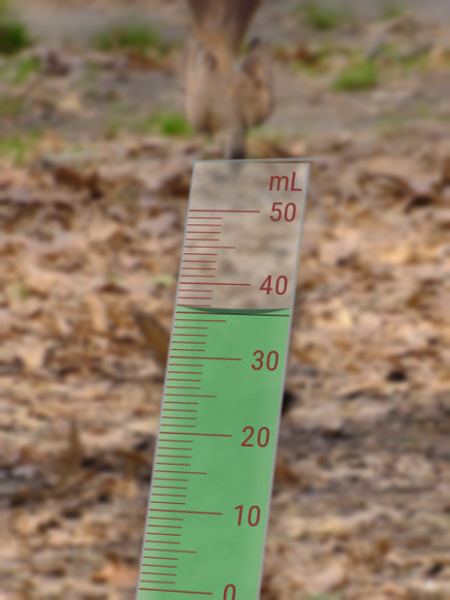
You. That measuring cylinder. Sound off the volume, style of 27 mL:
36 mL
